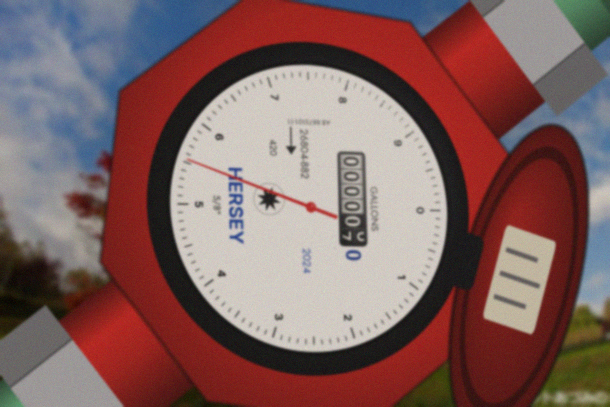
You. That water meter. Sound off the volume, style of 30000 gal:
65.5 gal
